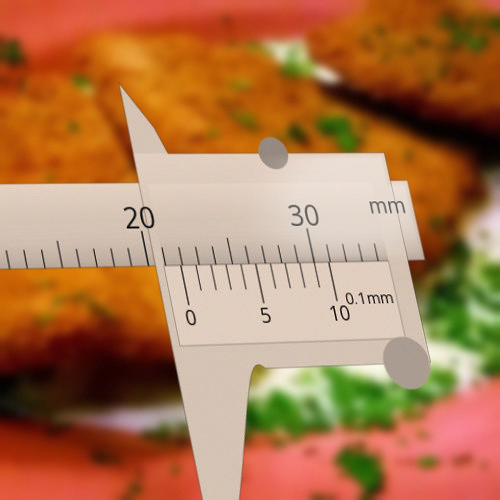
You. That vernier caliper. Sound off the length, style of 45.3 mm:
21.9 mm
